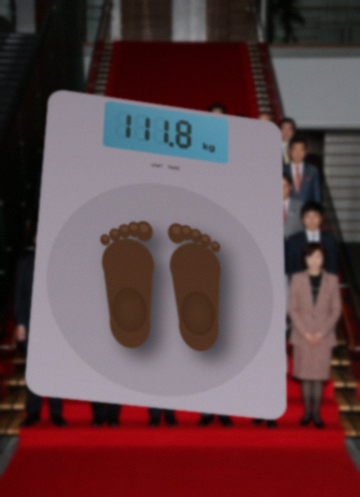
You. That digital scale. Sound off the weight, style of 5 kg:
111.8 kg
